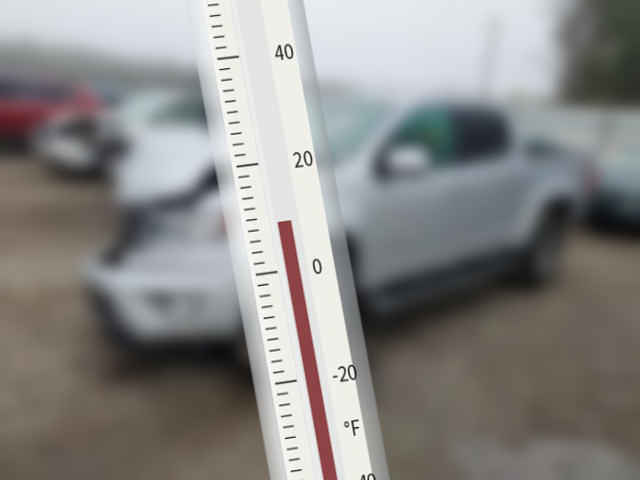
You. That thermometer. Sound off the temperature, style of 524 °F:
9 °F
